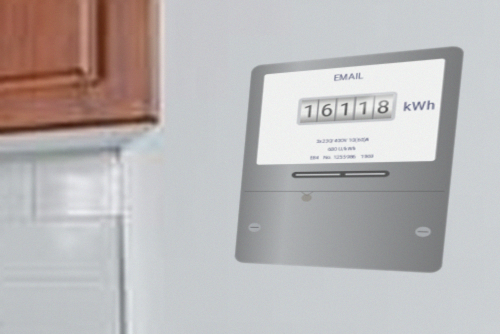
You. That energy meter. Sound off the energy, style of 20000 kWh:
16118 kWh
